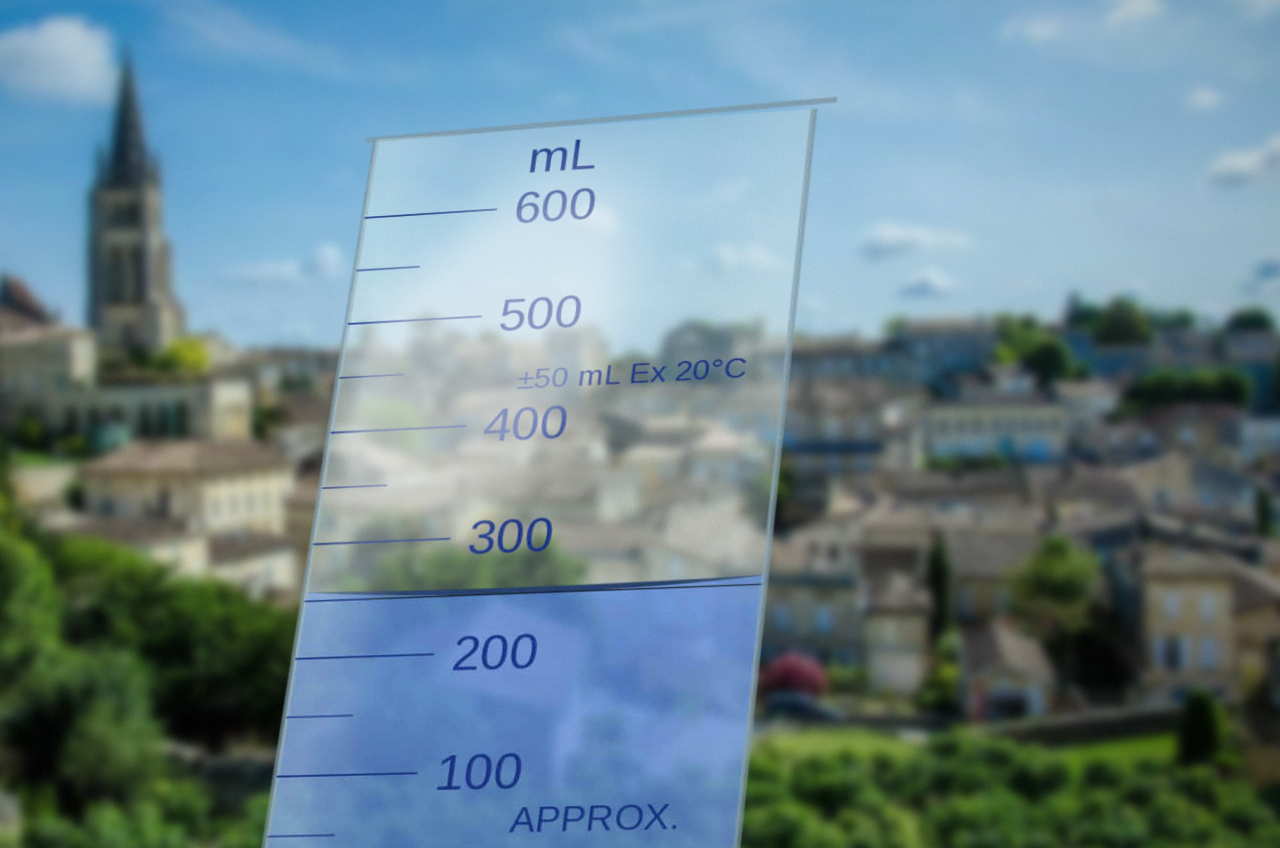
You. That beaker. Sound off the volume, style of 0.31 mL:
250 mL
